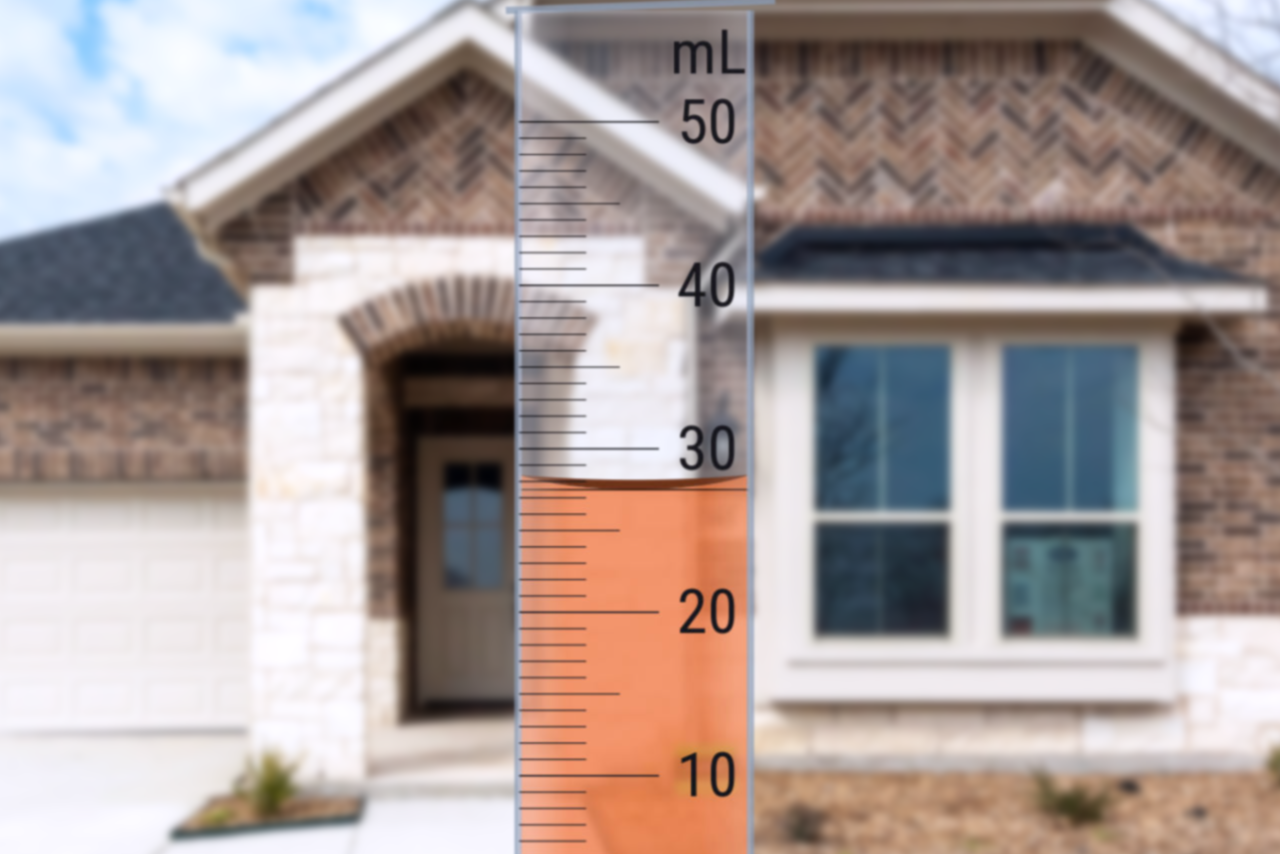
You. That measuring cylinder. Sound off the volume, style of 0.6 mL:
27.5 mL
